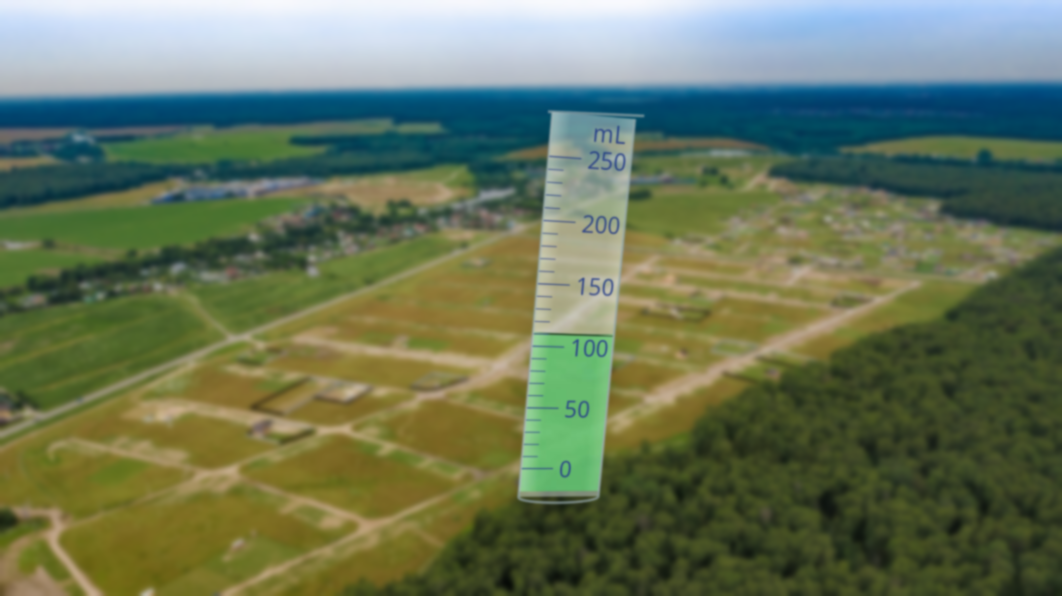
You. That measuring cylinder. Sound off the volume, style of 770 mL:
110 mL
